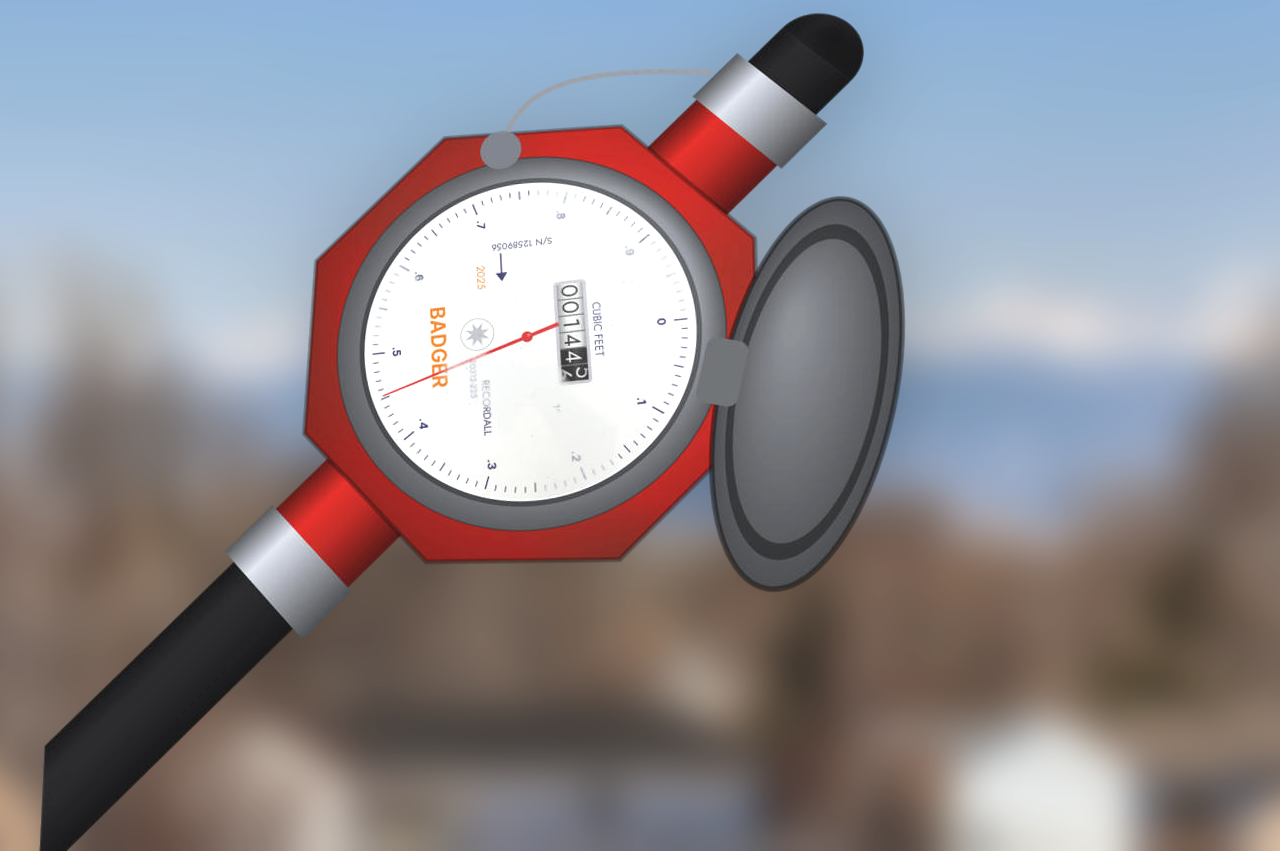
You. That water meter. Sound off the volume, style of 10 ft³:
1445.45 ft³
